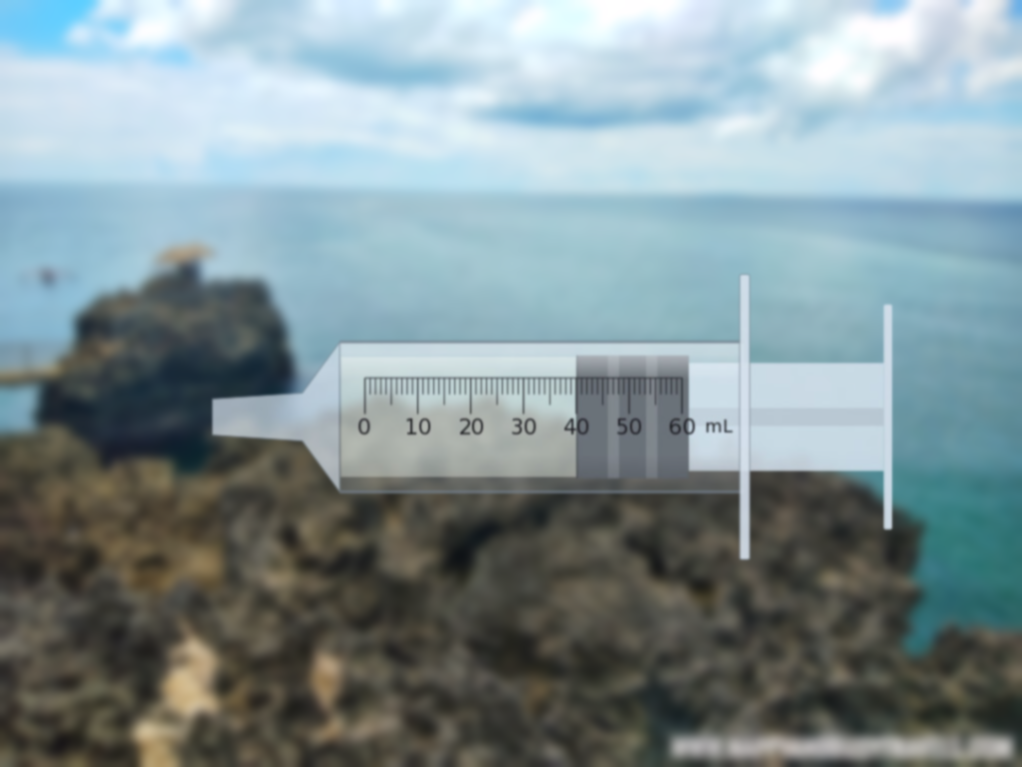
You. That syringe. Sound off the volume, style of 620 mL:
40 mL
